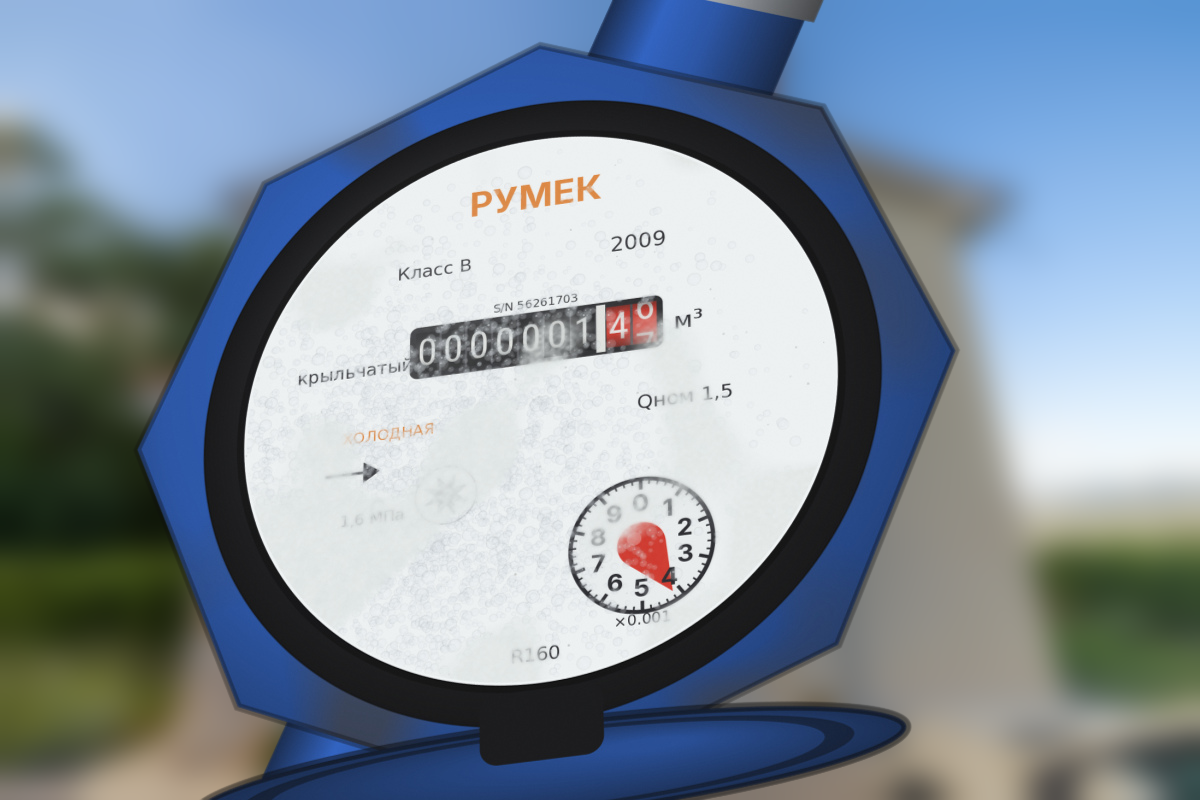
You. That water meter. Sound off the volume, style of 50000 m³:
1.464 m³
